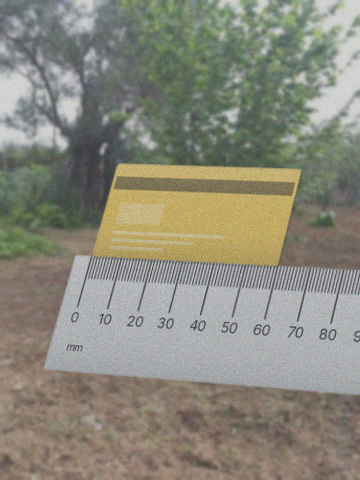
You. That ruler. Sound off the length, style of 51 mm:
60 mm
